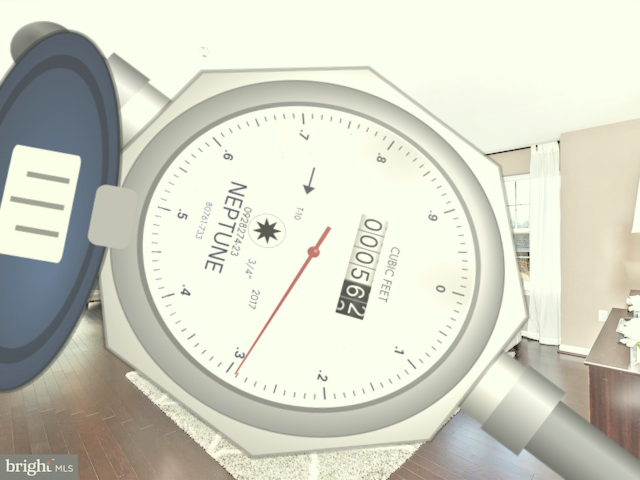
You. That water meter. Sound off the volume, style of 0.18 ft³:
562.29 ft³
